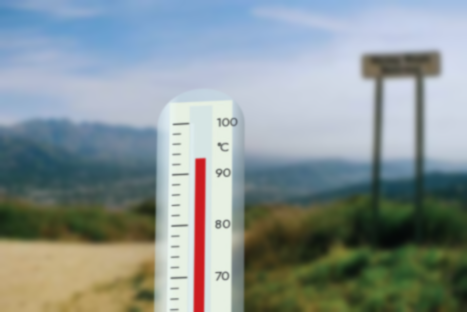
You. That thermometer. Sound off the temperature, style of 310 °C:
93 °C
